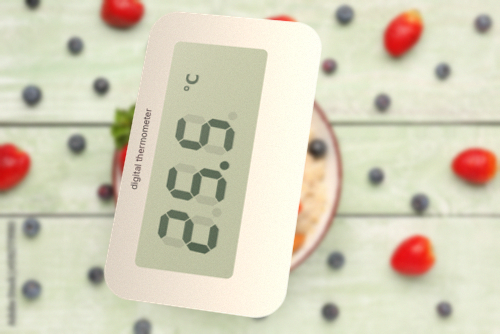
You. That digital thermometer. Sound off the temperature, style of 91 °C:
25.5 °C
